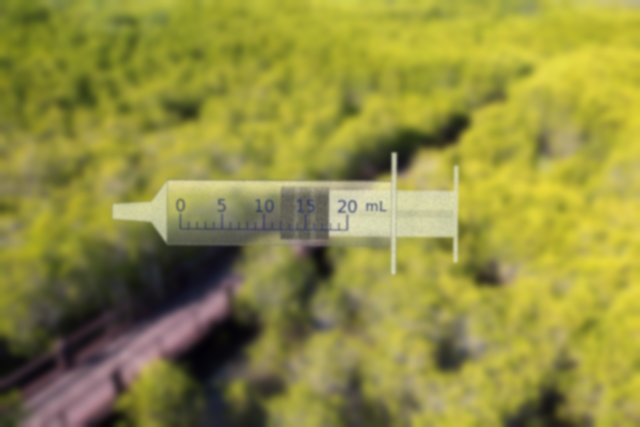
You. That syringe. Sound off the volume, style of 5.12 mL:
12 mL
